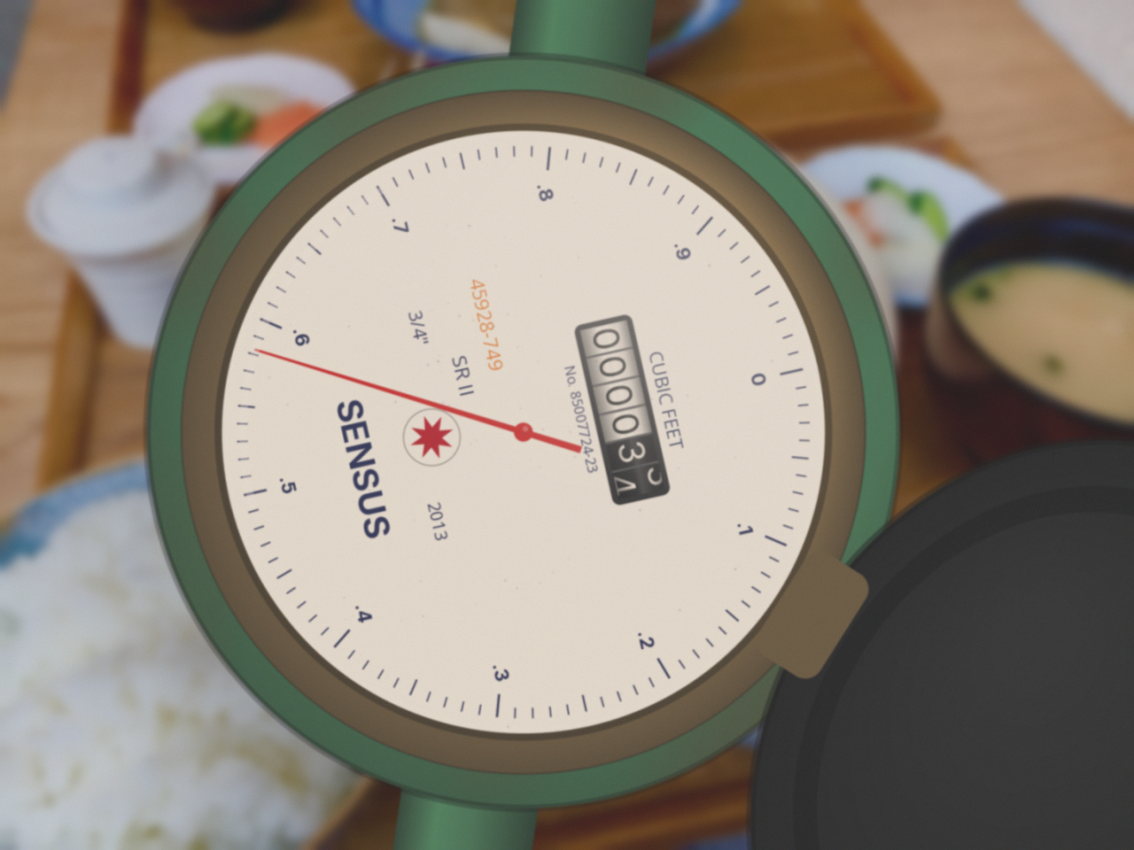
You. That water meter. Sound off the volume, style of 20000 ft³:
33.58 ft³
